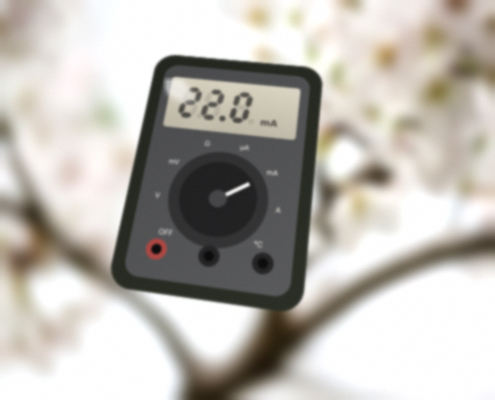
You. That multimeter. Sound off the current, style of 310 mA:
22.0 mA
